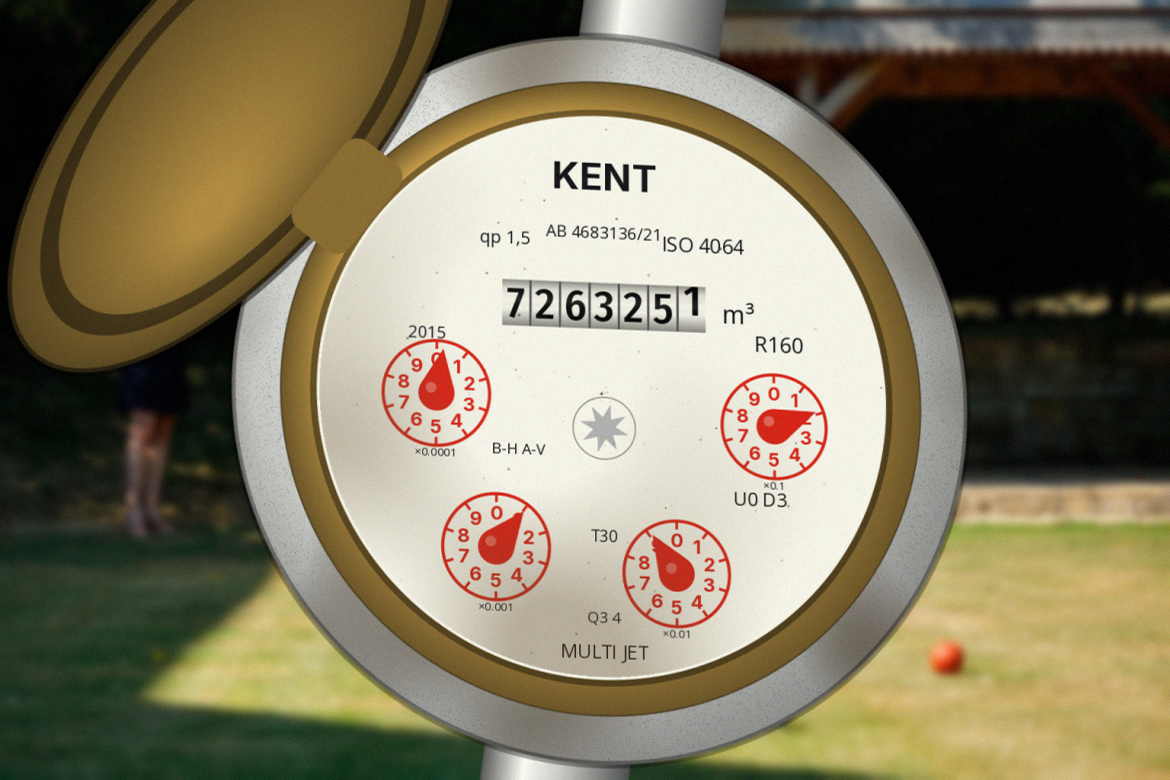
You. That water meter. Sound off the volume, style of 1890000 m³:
7263251.1910 m³
